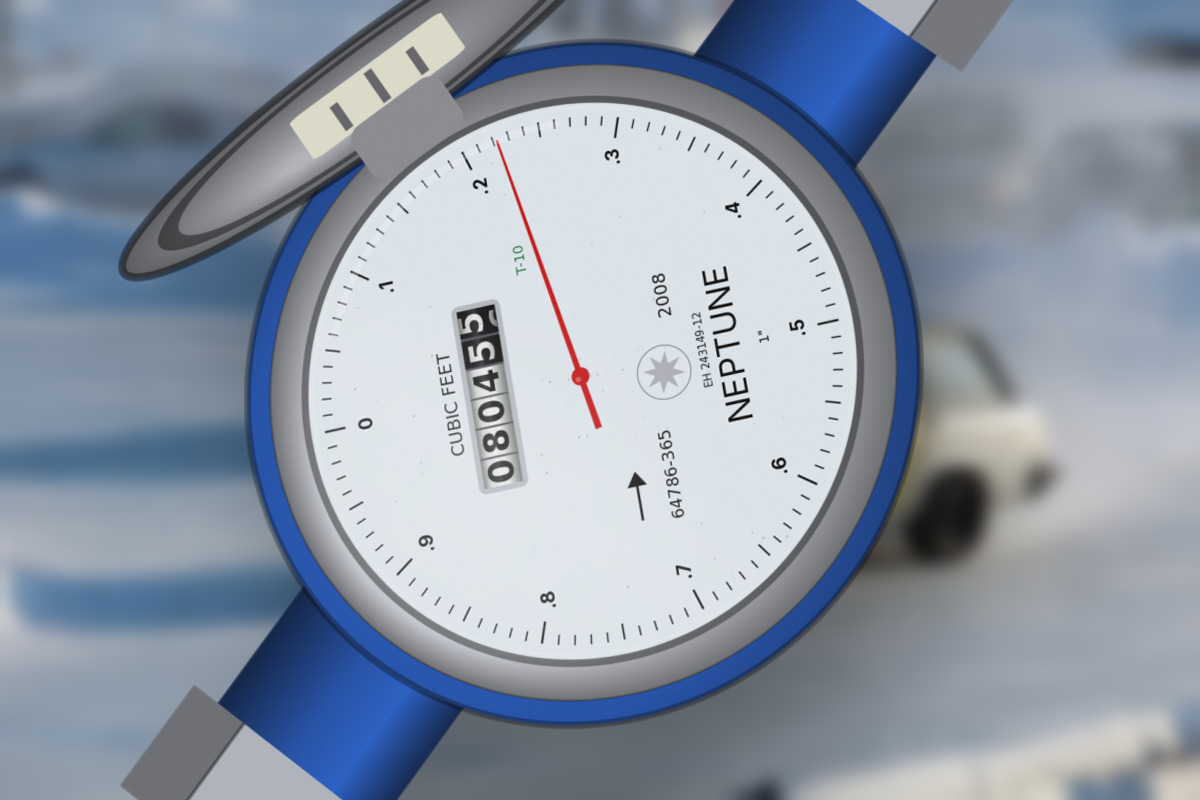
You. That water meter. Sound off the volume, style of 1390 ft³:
80455.22 ft³
